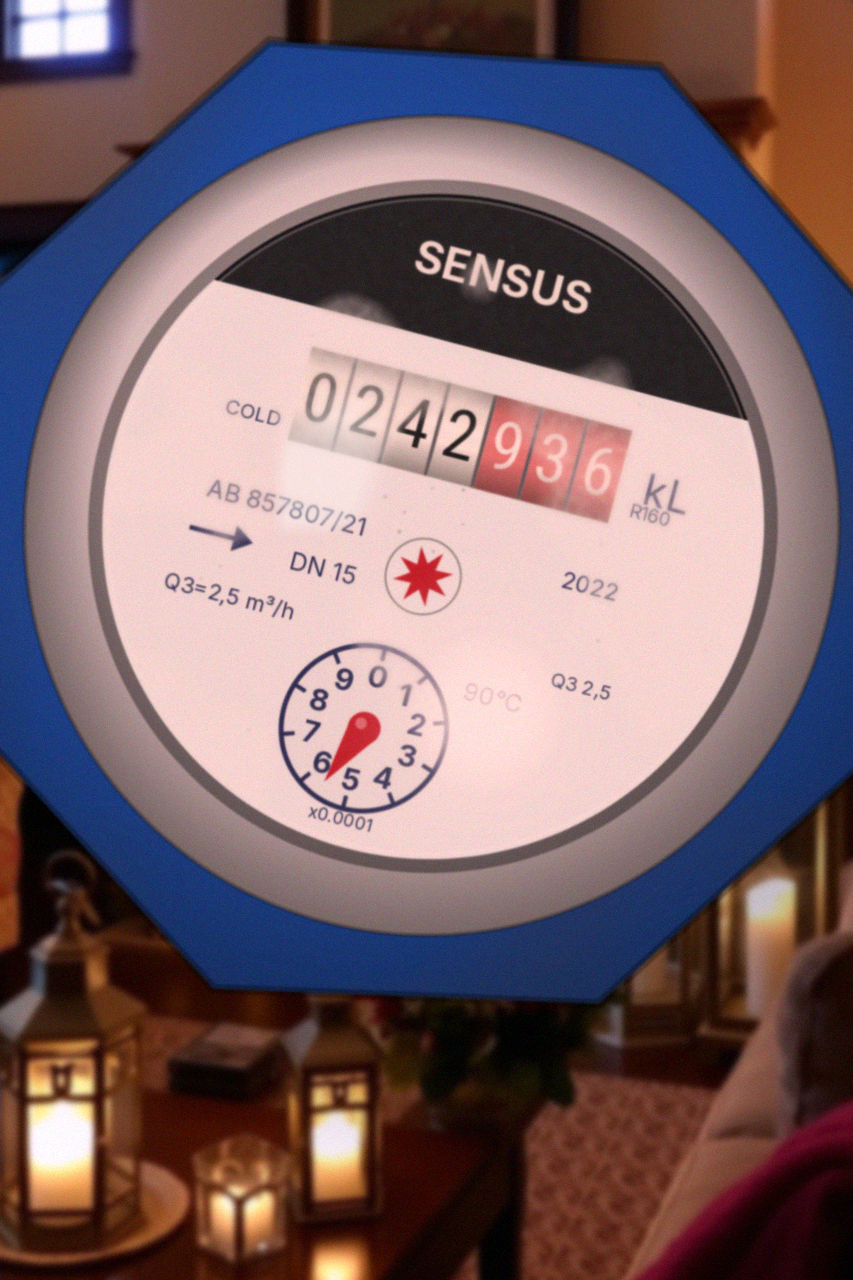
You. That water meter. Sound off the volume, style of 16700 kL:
242.9365 kL
